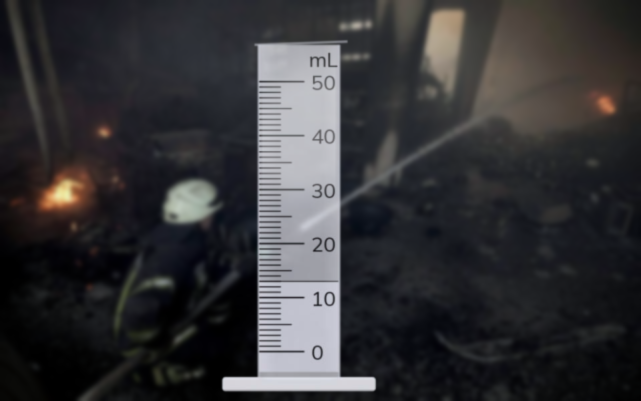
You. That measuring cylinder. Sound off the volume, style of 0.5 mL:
13 mL
